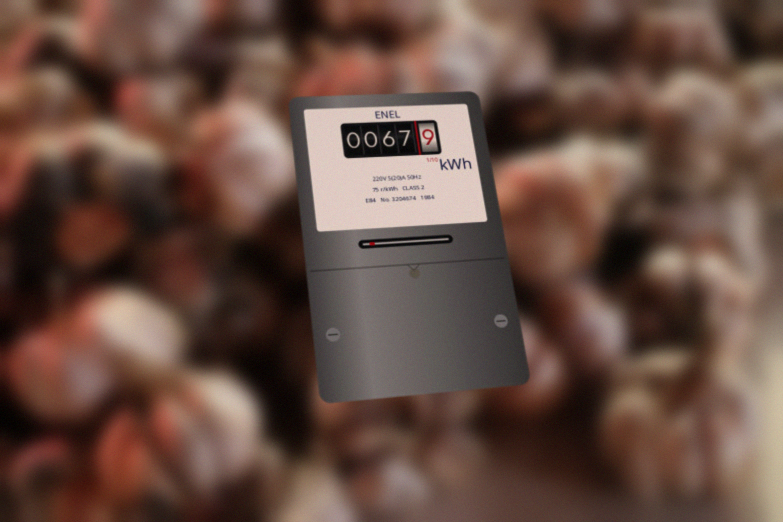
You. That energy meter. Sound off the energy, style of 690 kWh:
67.9 kWh
